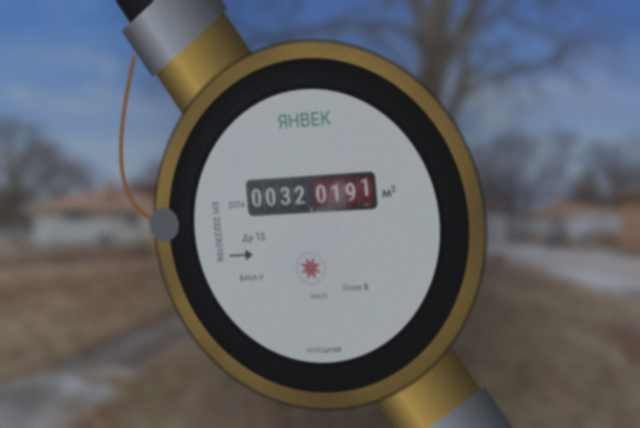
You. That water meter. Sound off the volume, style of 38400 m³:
32.0191 m³
